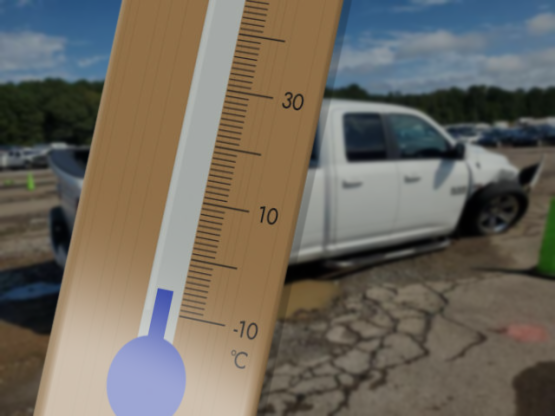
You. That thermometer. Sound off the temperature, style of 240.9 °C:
-6 °C
